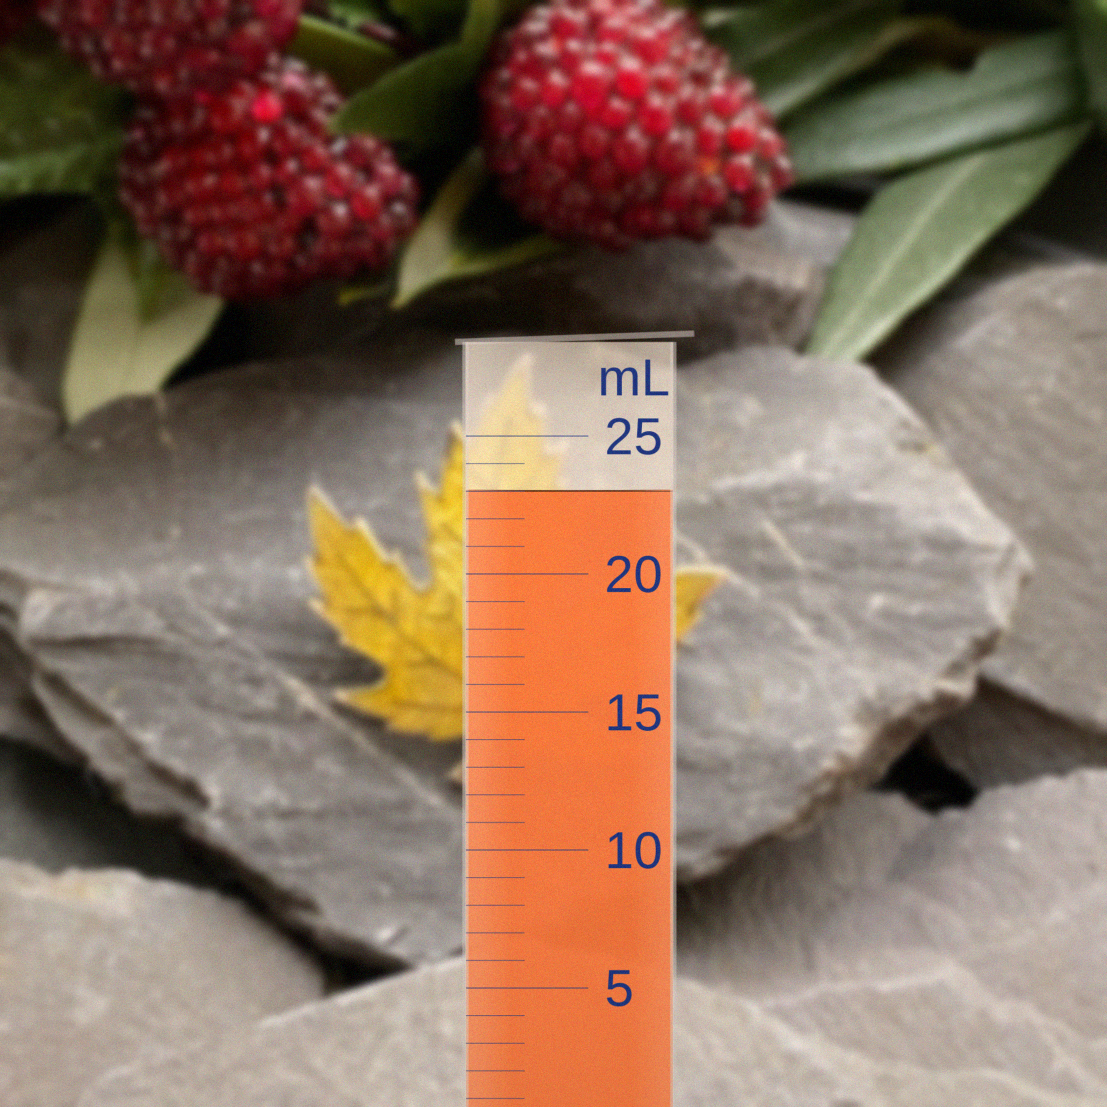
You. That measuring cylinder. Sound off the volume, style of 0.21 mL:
23 mL
